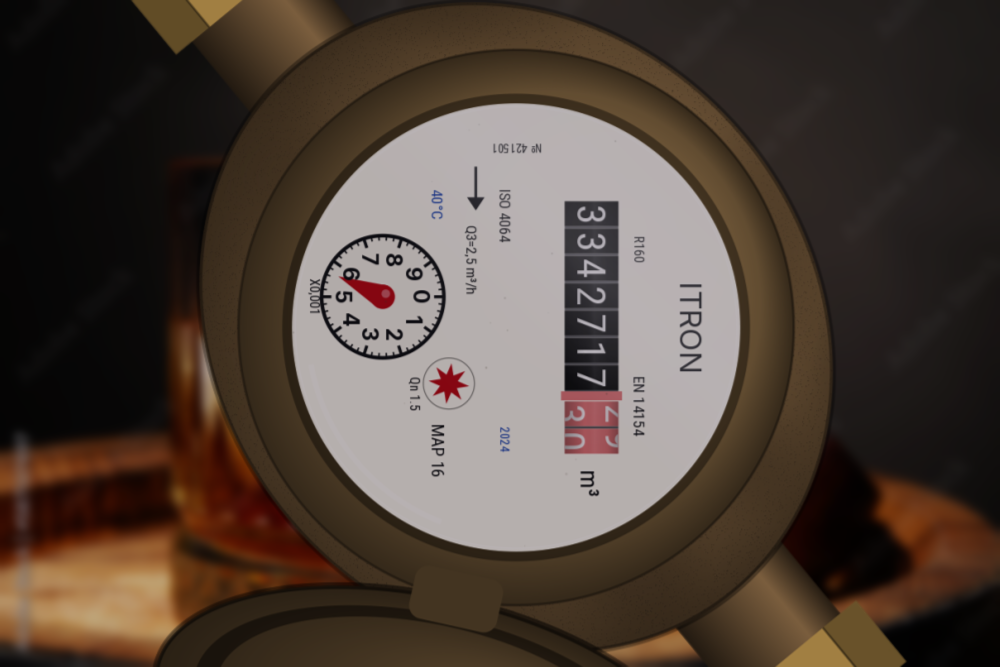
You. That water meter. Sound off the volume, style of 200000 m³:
3342717.295 m³
